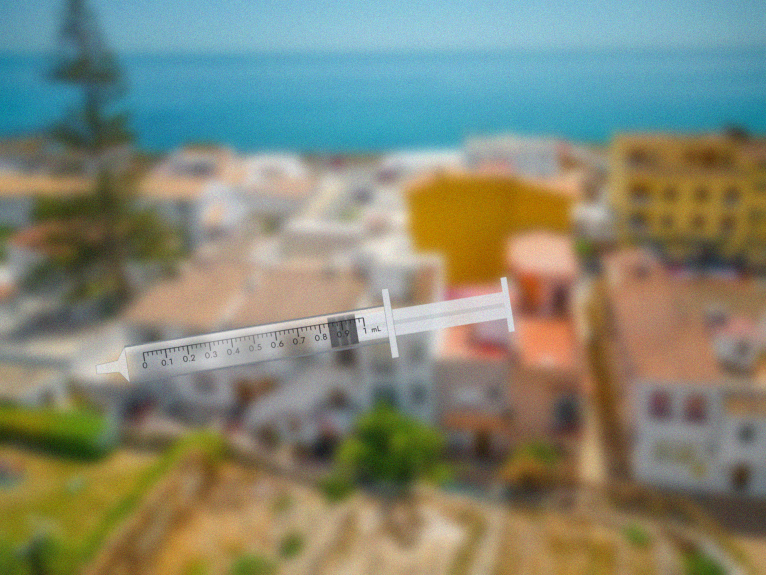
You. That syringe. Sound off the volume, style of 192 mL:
0.84 mL
